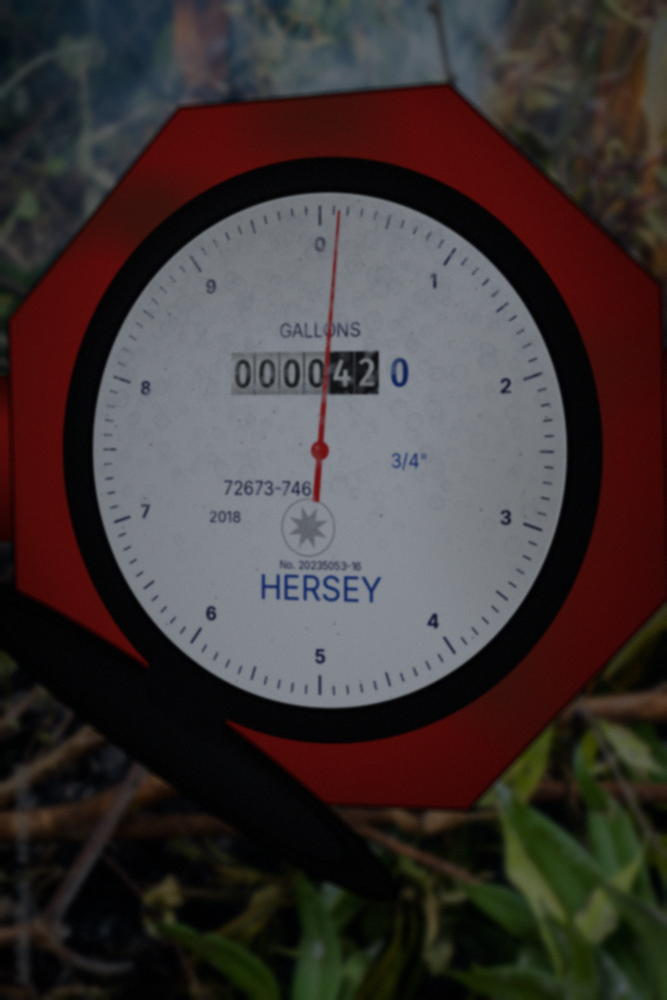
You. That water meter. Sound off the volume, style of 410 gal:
420.1 gal
